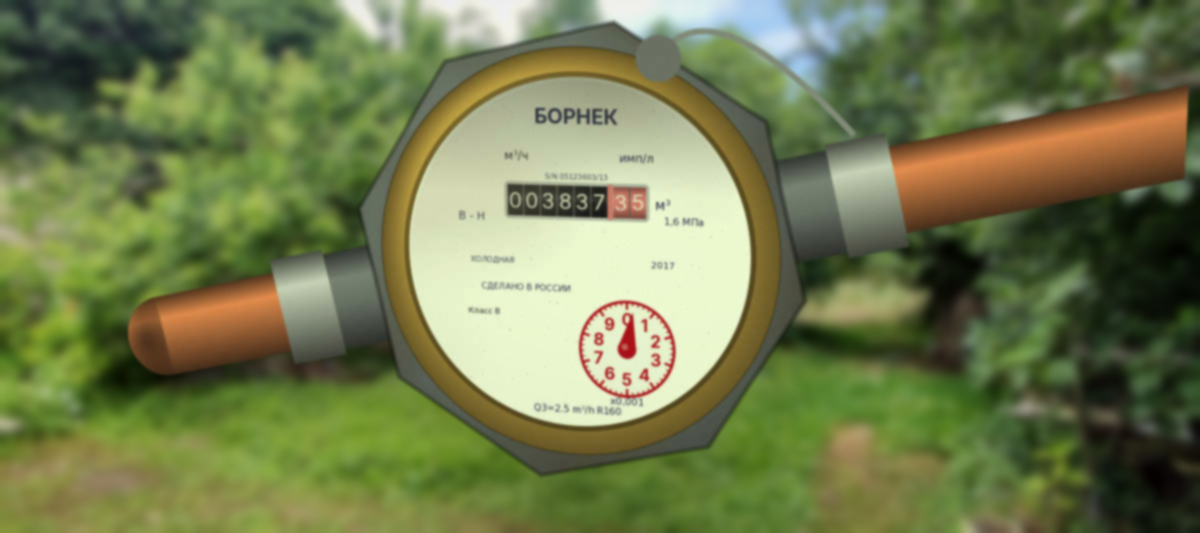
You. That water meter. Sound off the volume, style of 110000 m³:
3837.350 m³
